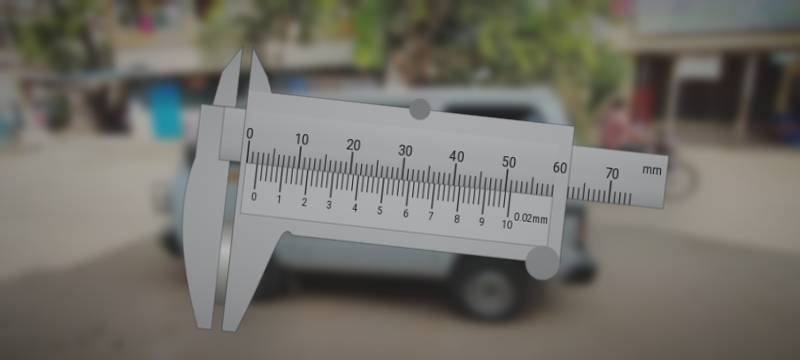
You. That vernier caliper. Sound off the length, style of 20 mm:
2.0 mm
